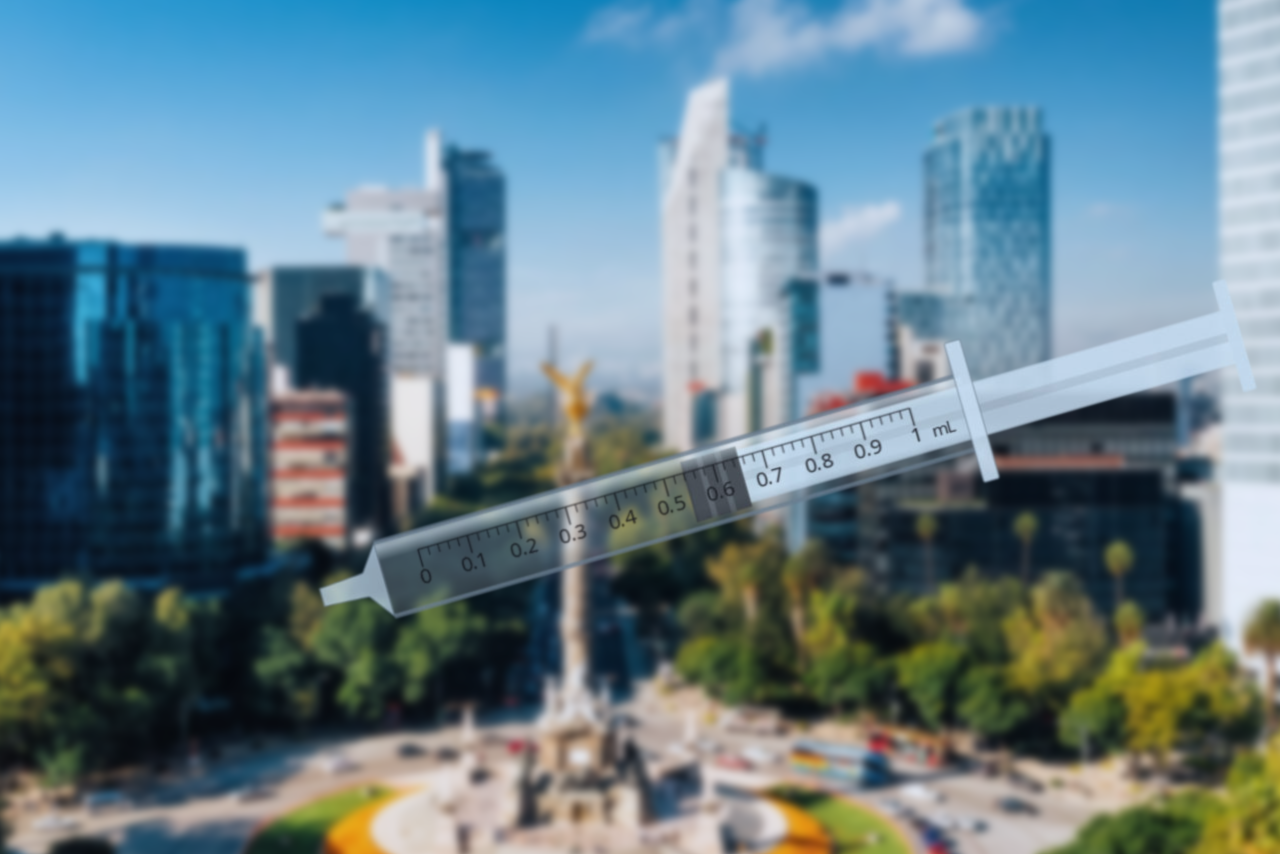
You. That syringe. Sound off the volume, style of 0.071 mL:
0.54 mL
